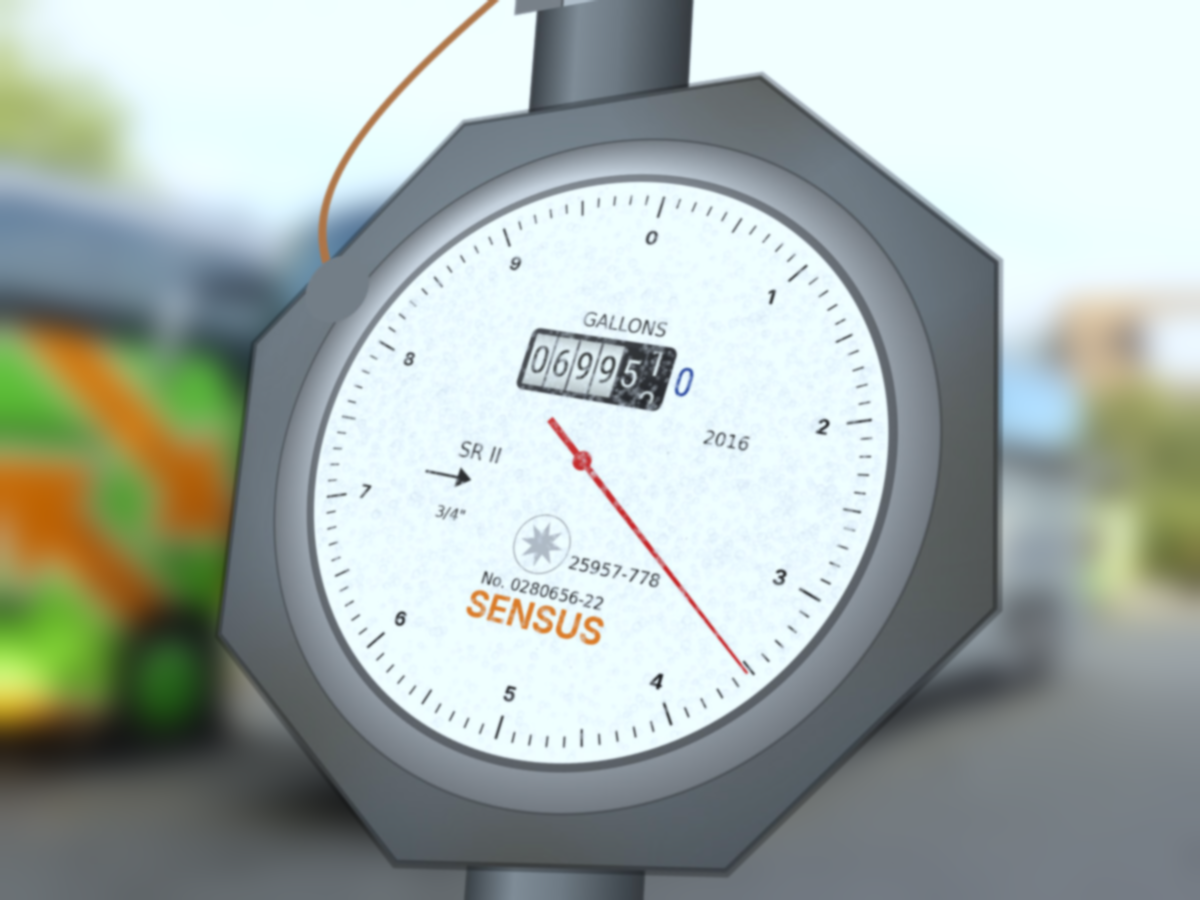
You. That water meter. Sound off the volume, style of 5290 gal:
699513.5 gal
